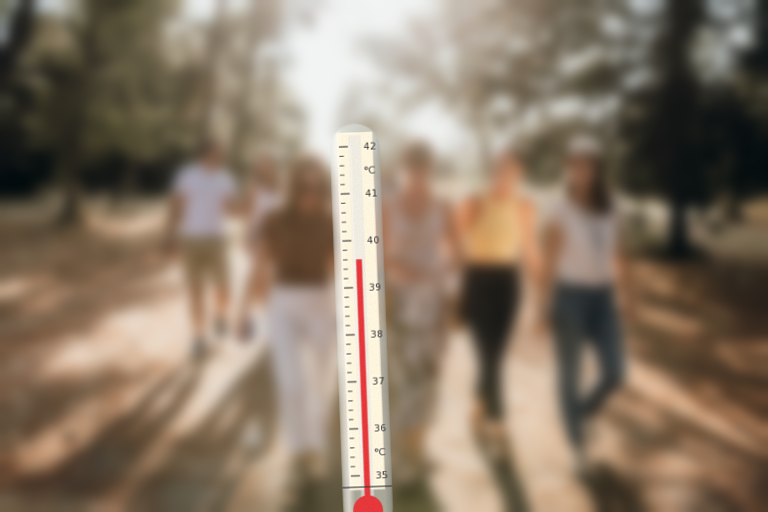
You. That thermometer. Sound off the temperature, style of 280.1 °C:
39.6 °C
